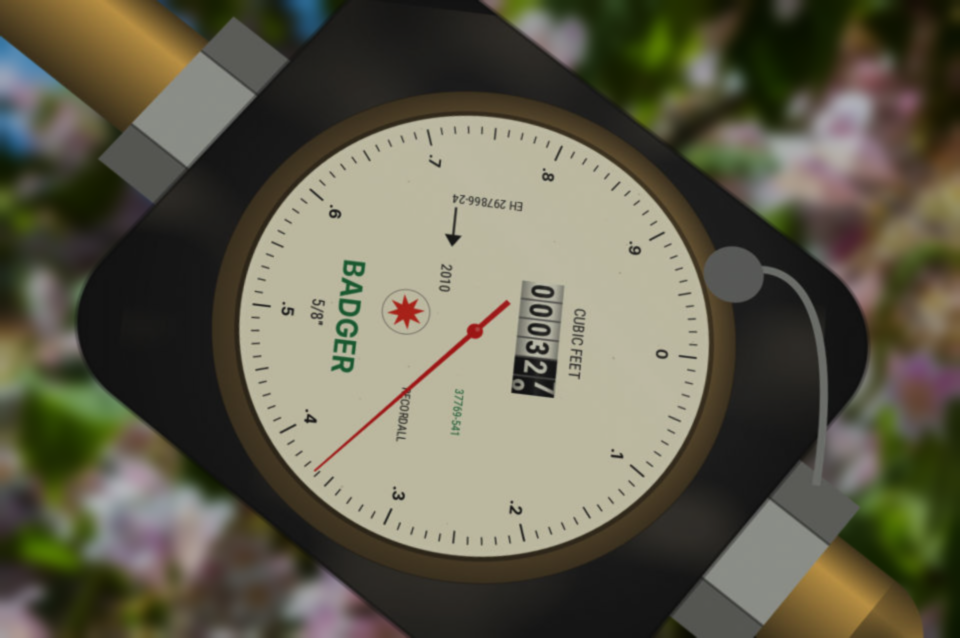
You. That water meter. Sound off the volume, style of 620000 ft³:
327.36 ft³
